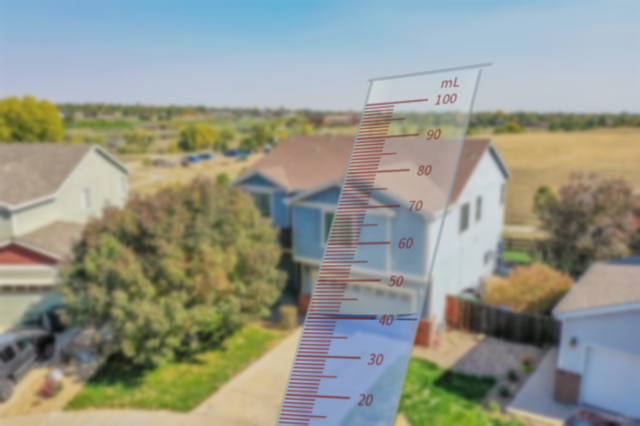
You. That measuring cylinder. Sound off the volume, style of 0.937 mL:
40 mL
